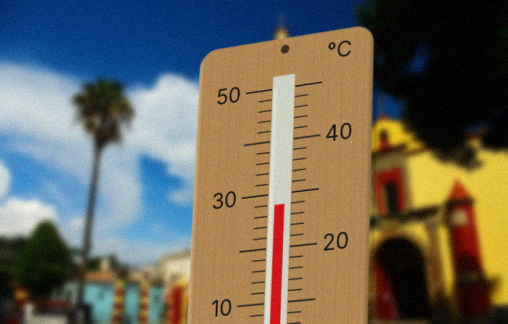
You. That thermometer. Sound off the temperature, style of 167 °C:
28 °C
